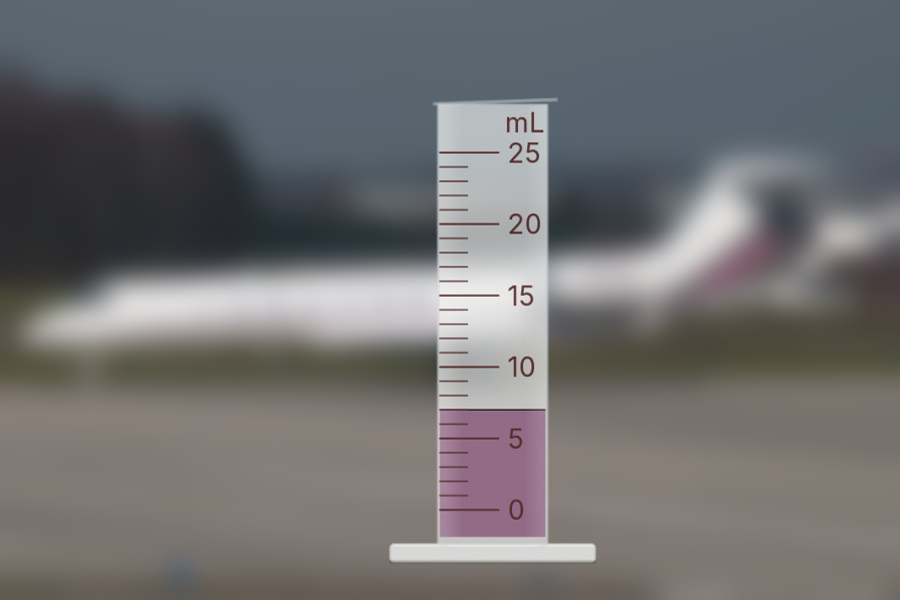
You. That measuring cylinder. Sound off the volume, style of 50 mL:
7 mL
